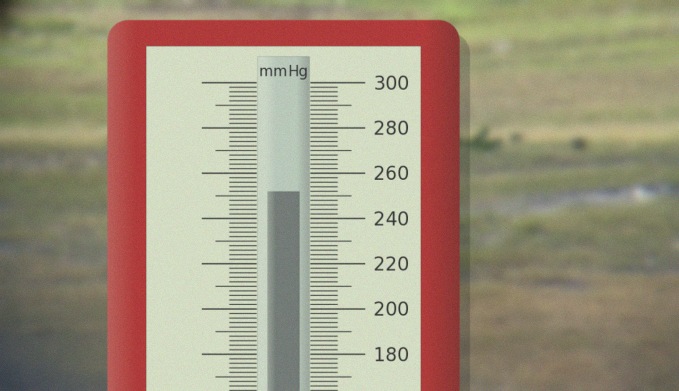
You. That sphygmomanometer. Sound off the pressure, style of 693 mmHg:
252 mmHg
